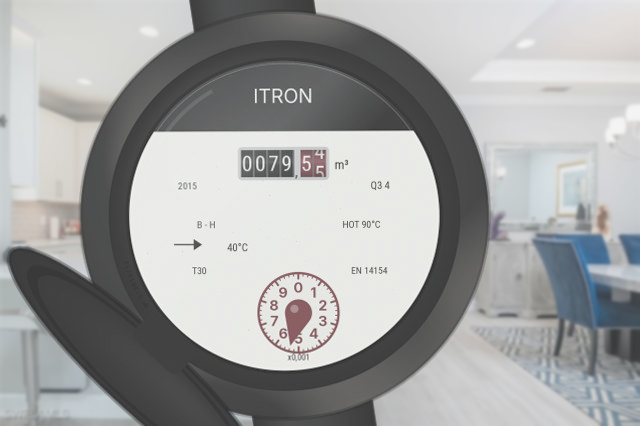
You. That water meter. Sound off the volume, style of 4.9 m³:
79.545 m³
